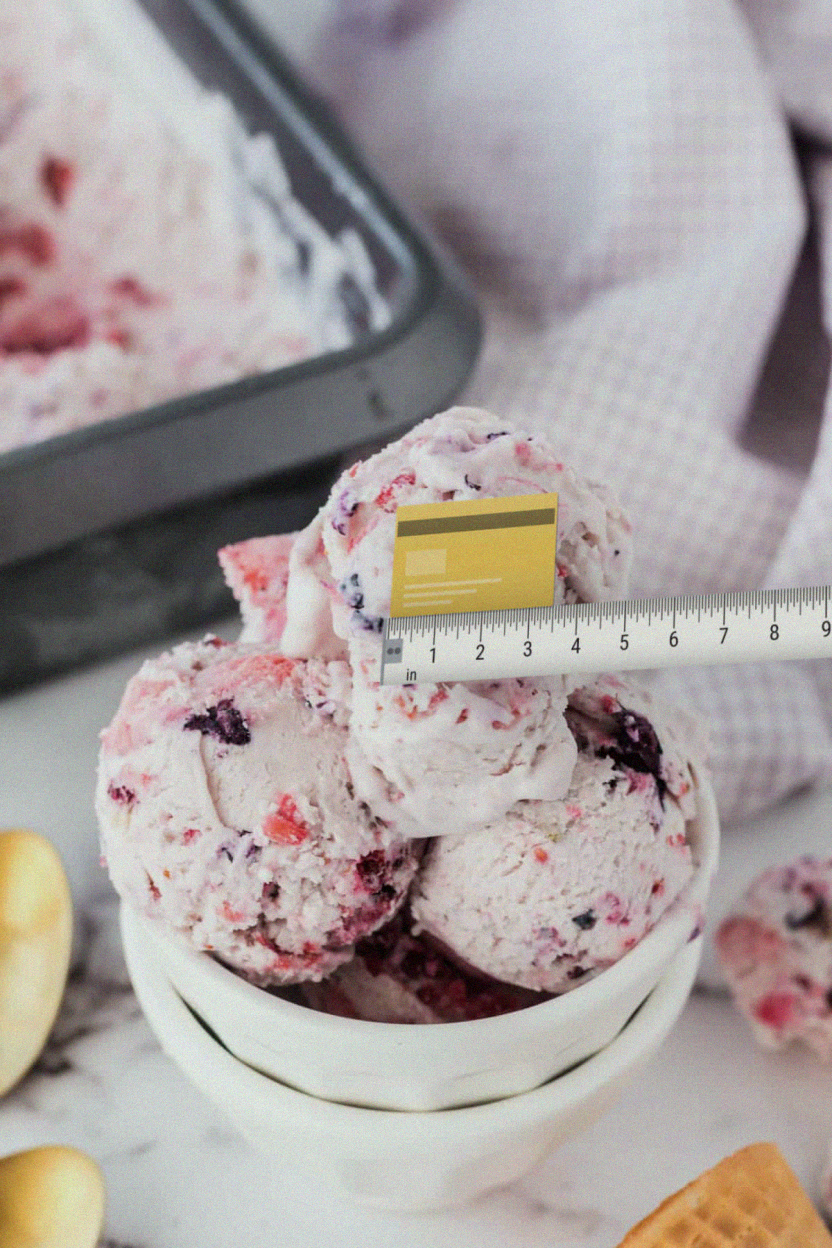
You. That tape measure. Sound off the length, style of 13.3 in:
3.5 in
